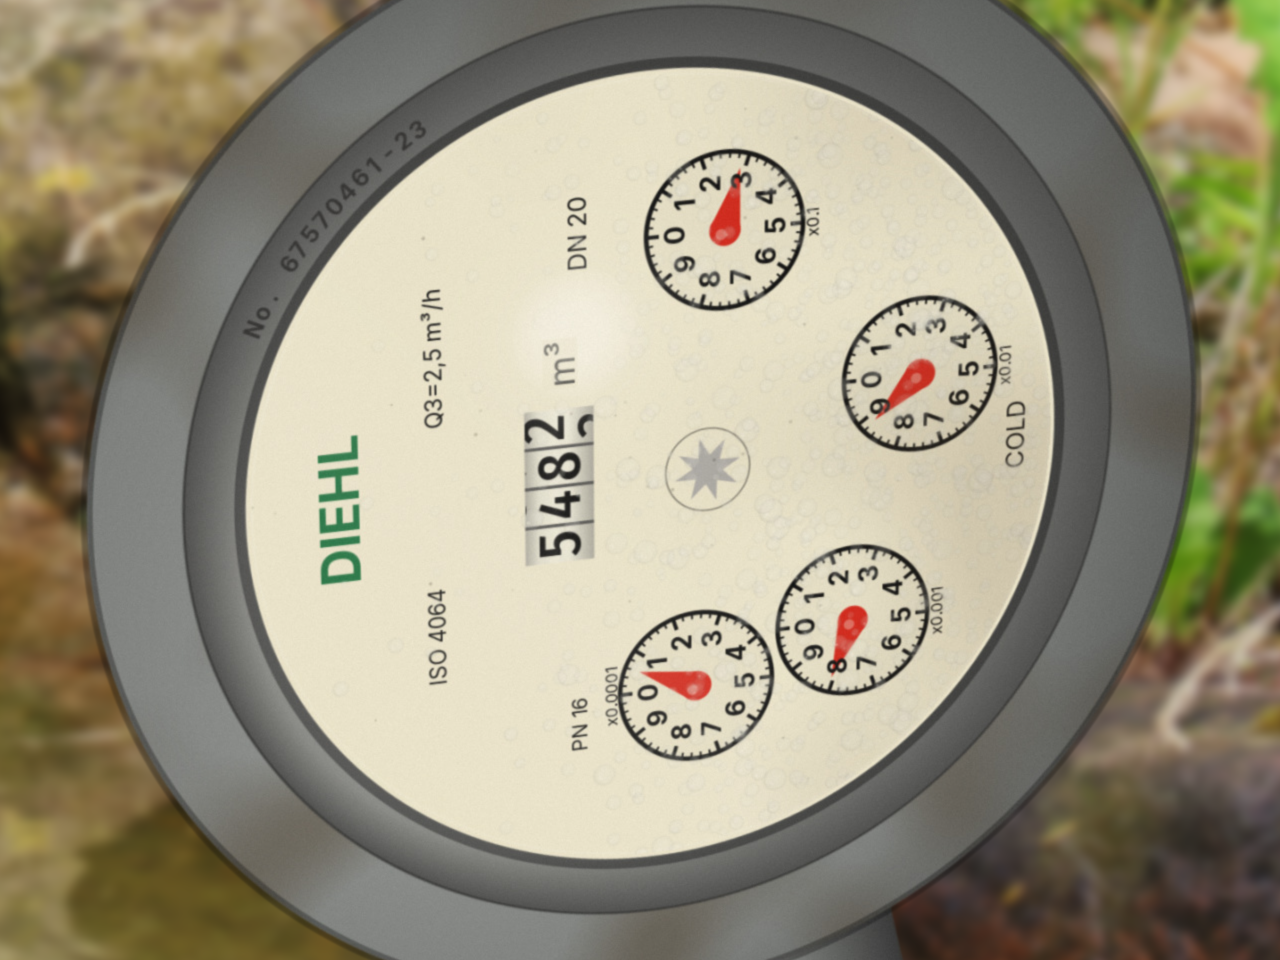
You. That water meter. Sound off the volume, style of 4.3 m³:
5482.2880 m³
